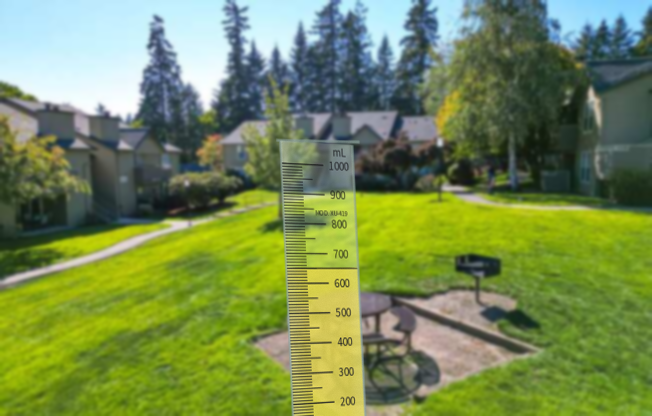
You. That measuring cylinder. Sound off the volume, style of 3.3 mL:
650 mL
